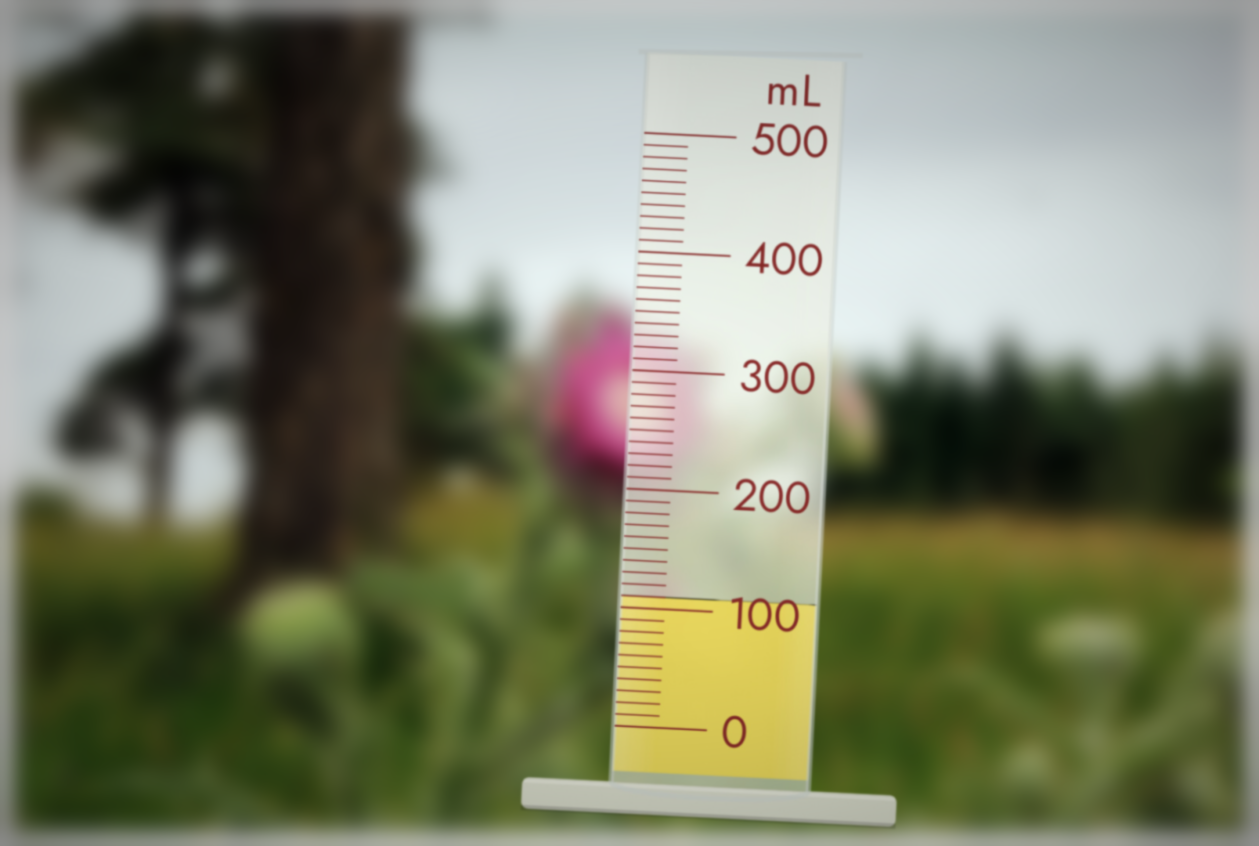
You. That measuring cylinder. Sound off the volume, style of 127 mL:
110 mL
